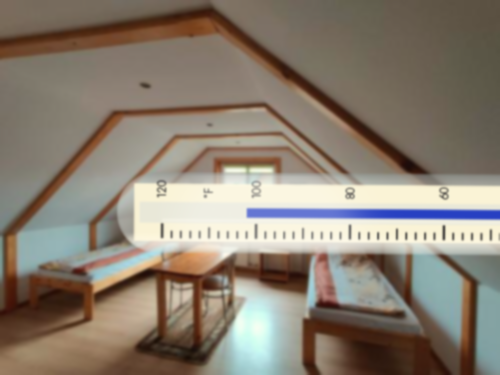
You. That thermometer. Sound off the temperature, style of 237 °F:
102 °F
